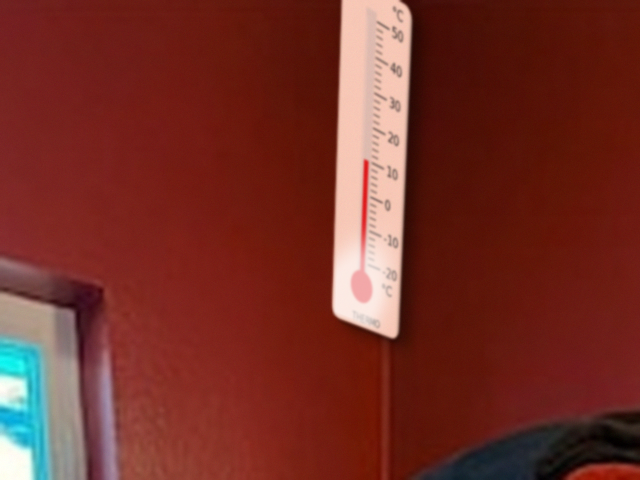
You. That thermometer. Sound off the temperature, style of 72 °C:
10 °C
